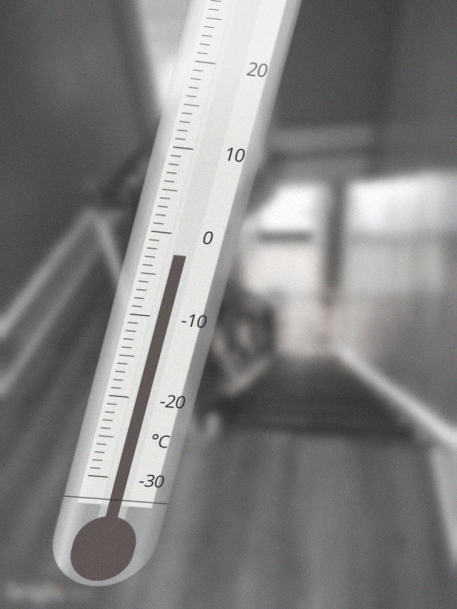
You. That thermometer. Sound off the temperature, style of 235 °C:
-2.5 °C
